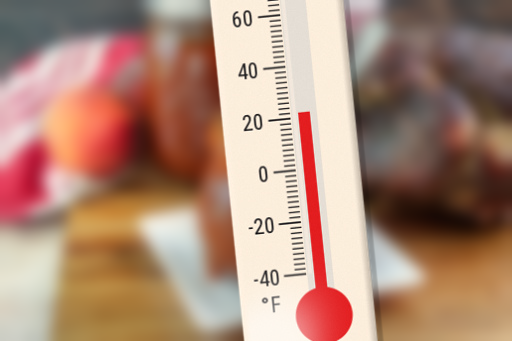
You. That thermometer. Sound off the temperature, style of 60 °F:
22 °F
